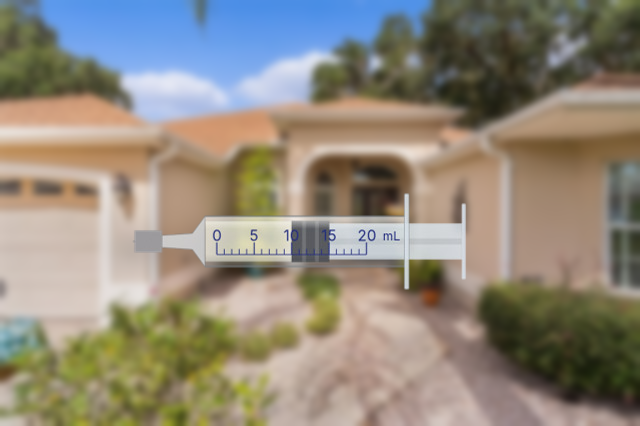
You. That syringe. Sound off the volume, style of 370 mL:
10 mL
